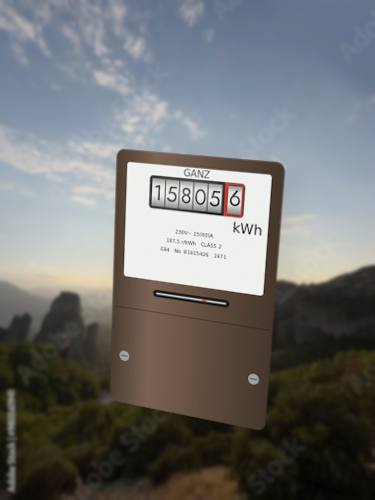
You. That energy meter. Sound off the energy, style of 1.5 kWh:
15805.6 kWh
